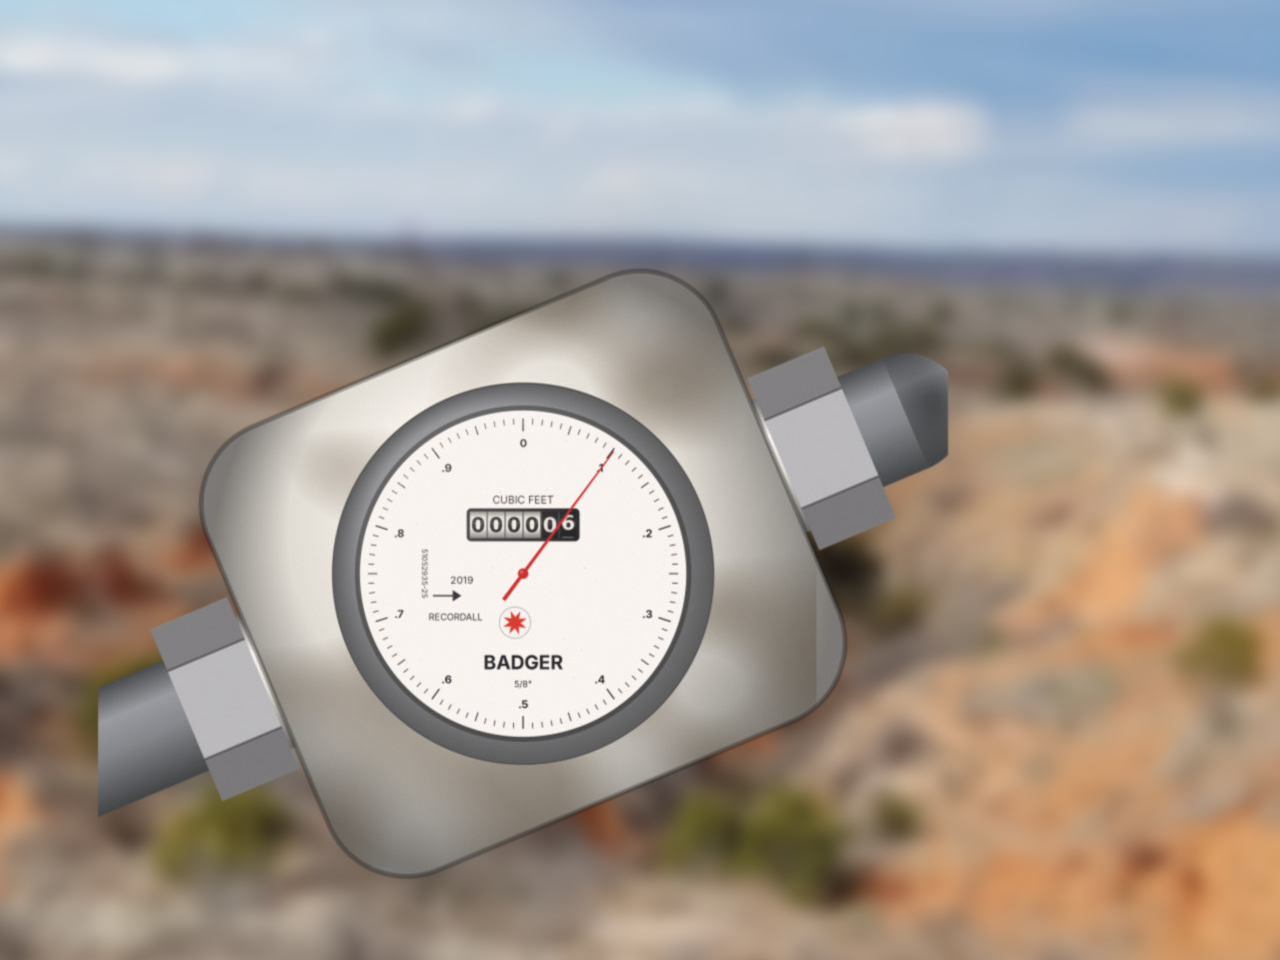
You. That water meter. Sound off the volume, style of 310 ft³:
6.10 ft³
